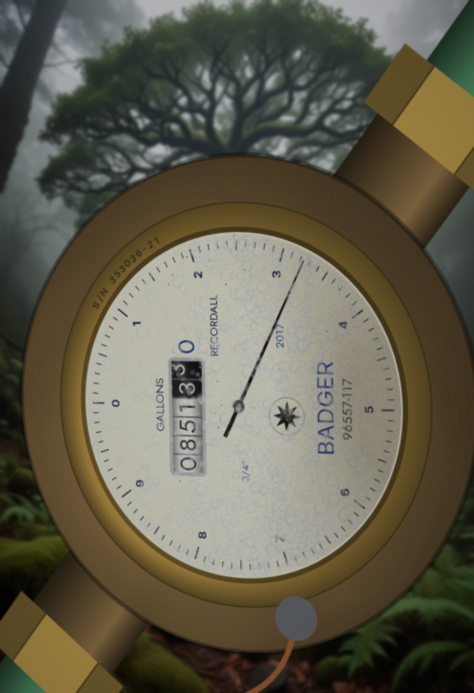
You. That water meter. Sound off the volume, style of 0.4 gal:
851333.2 gal
